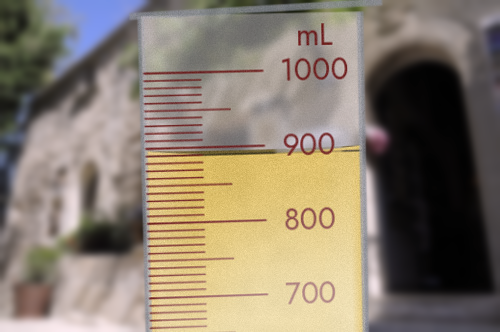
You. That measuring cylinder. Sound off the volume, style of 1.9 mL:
890 mL
